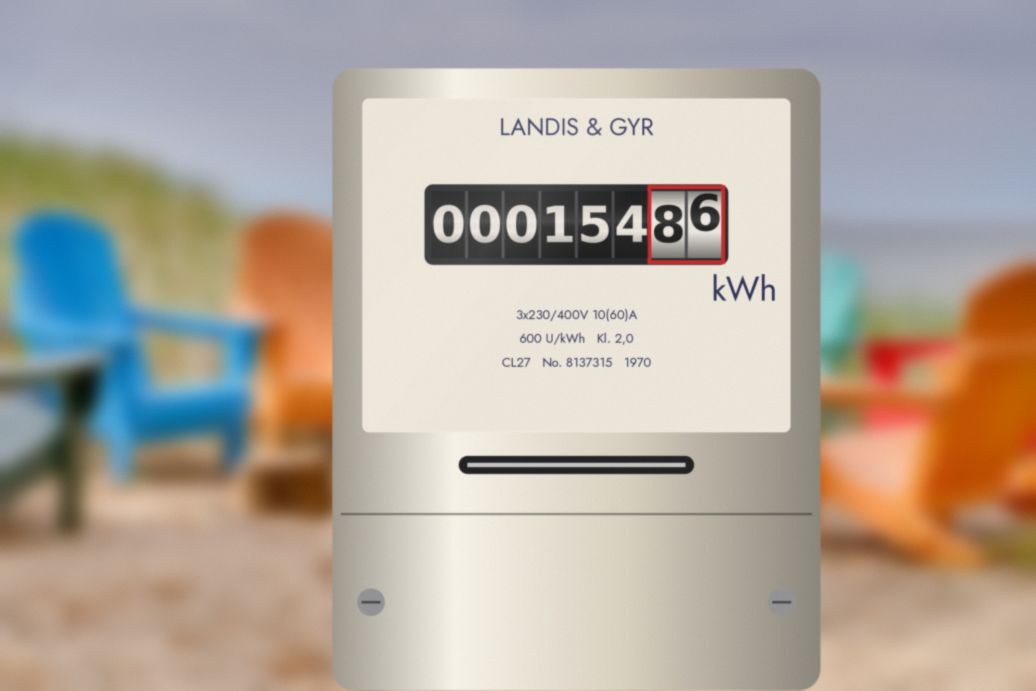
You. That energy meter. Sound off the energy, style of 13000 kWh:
154.86 kWh
